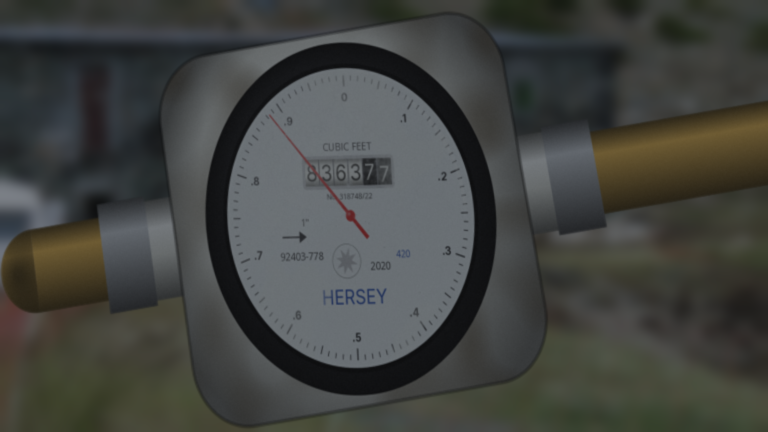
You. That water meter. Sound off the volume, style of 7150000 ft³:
836376.88 ft³
